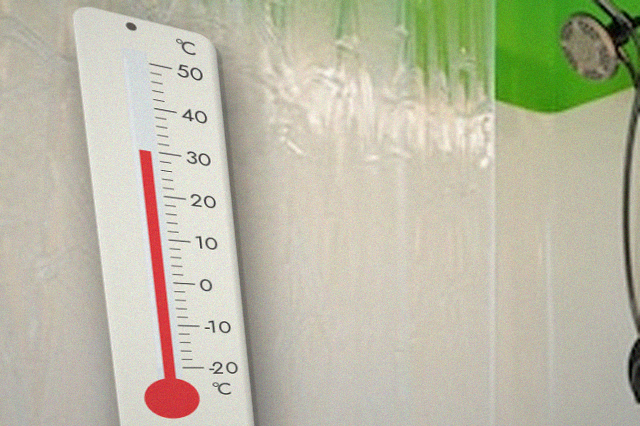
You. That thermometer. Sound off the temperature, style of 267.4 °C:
30 °C
